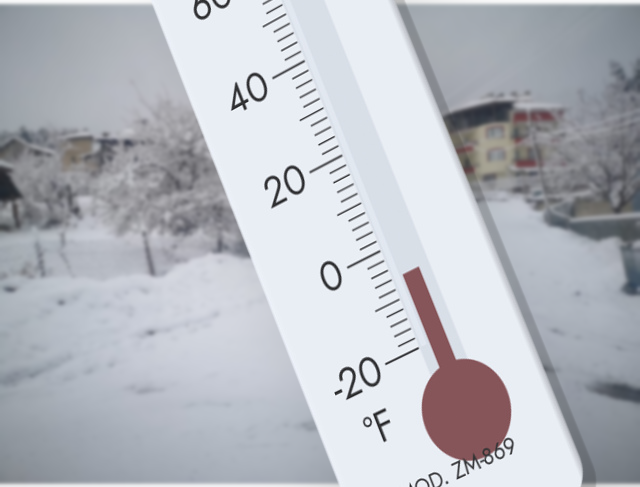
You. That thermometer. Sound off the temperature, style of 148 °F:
-6 °F
